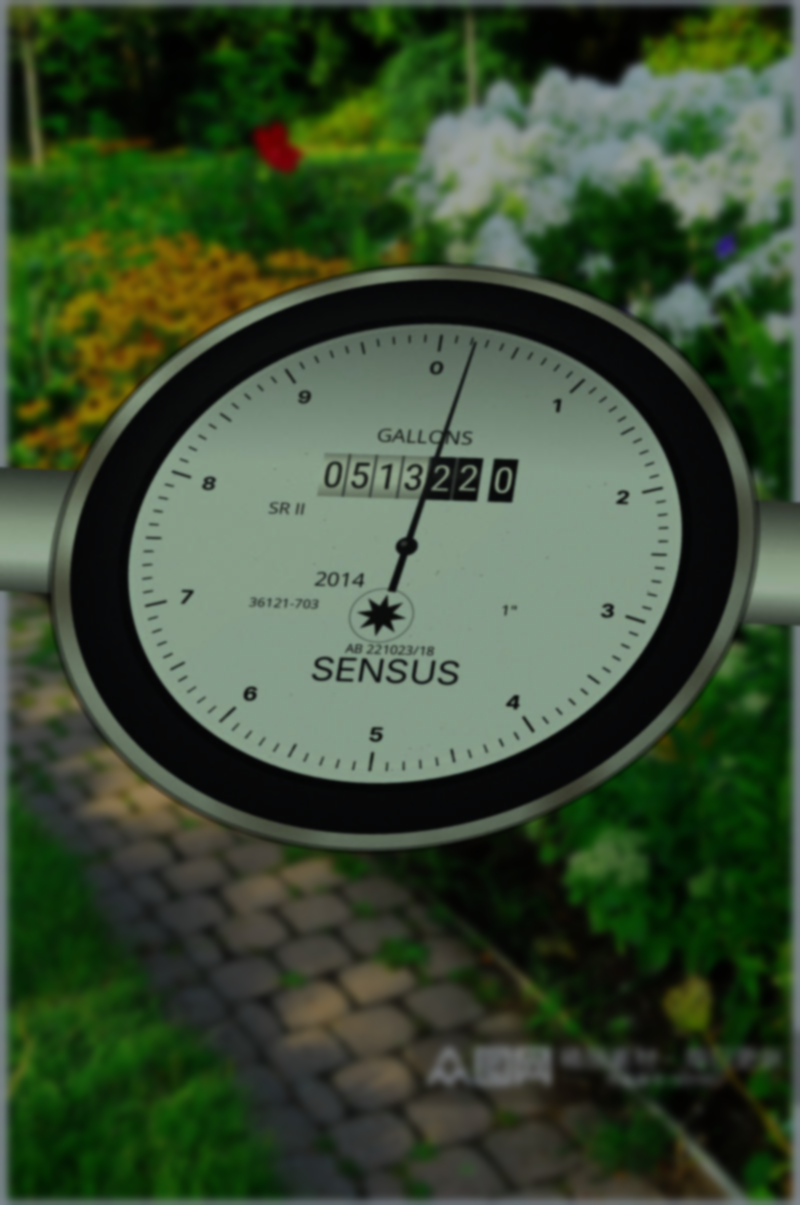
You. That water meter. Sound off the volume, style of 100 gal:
513220.2 gal
